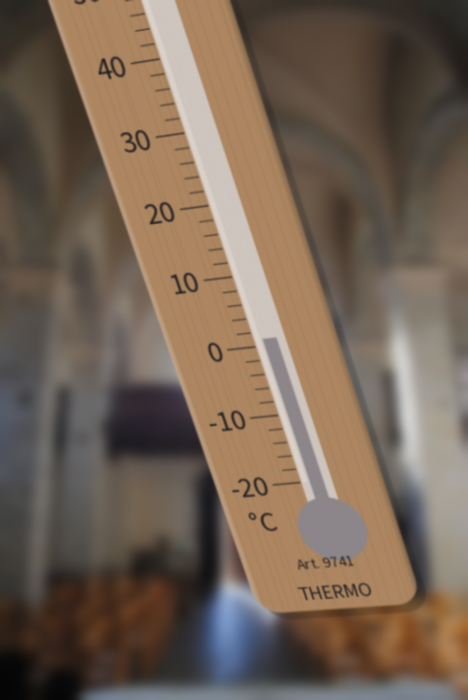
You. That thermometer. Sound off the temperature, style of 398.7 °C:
1 °C
